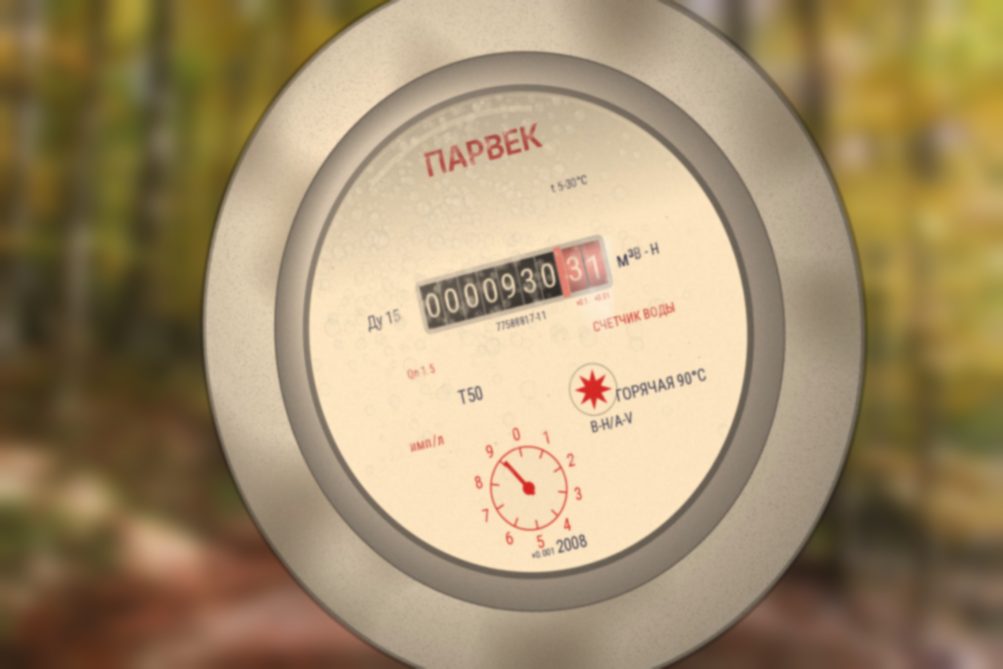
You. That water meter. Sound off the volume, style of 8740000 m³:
930.309 m³
